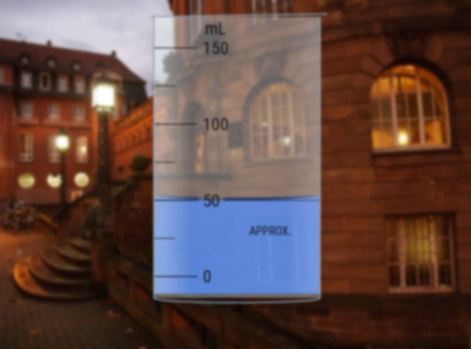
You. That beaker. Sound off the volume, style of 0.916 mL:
50 mL
